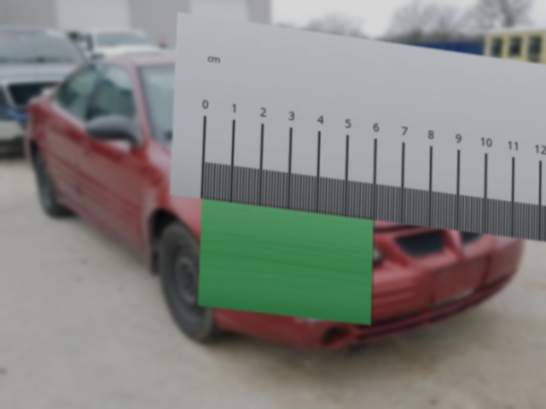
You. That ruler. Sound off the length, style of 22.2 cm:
6 cm
